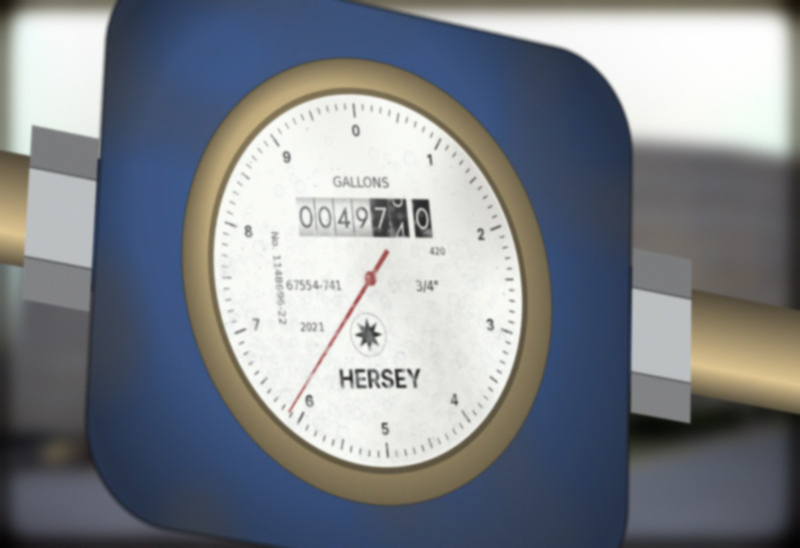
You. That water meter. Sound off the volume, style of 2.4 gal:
49736.1 gal
